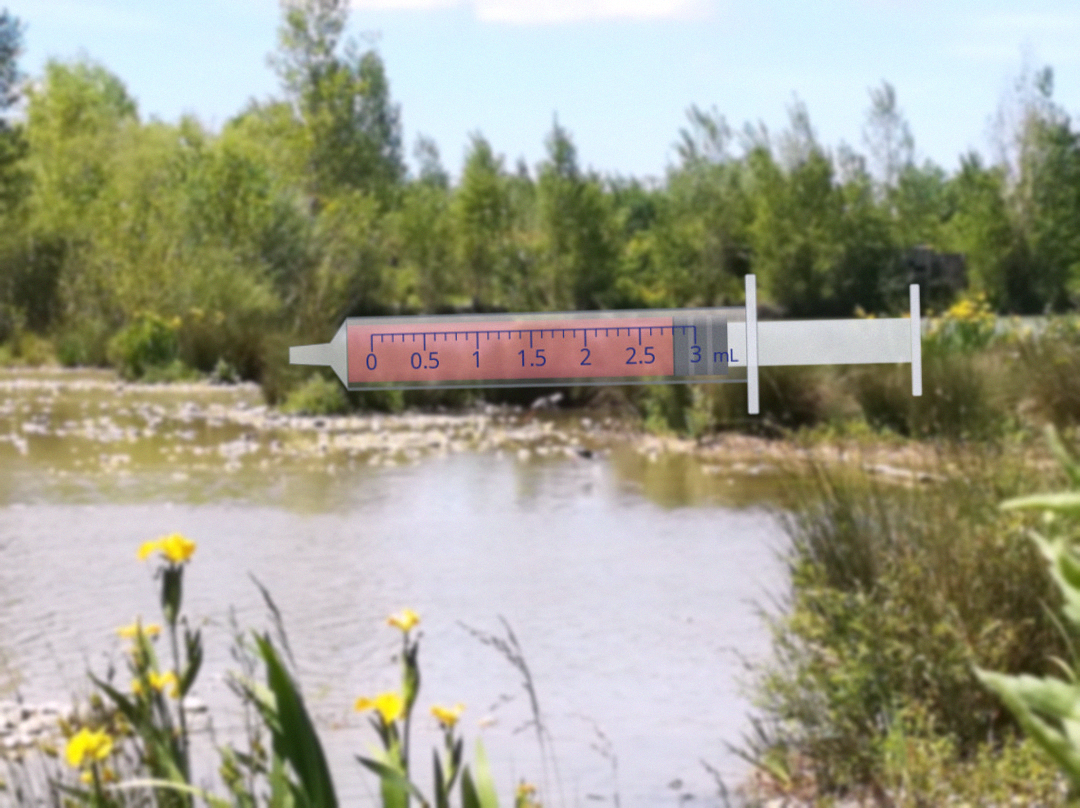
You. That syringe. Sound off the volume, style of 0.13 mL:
2.8 mL
